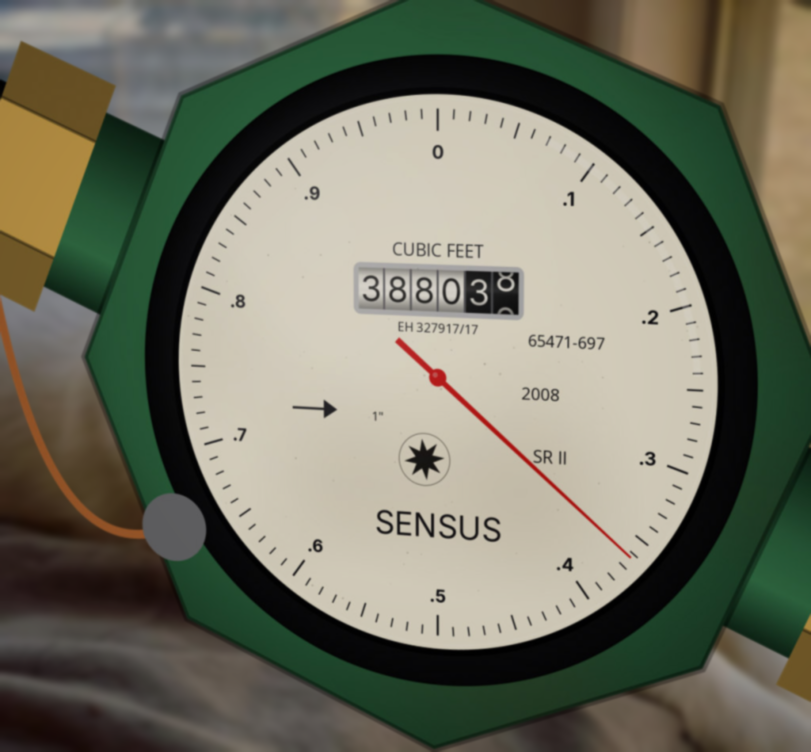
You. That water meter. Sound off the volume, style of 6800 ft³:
388038.36 ft³
